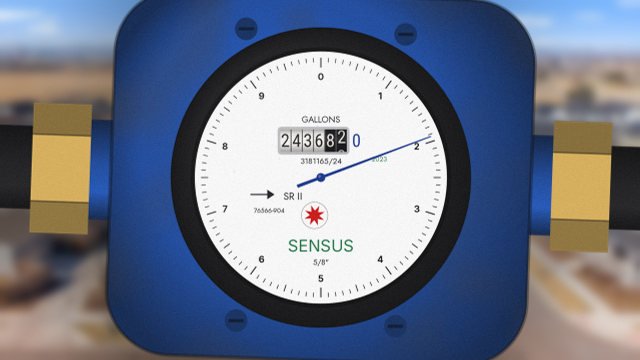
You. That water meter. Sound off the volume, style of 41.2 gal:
2436821.9 gal
